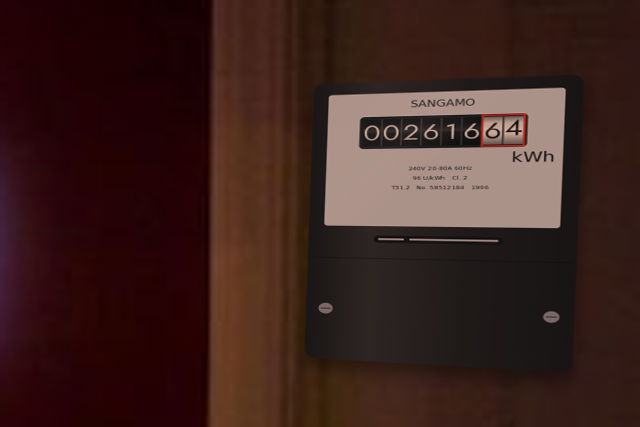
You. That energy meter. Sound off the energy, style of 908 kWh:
2616.64 kWh
